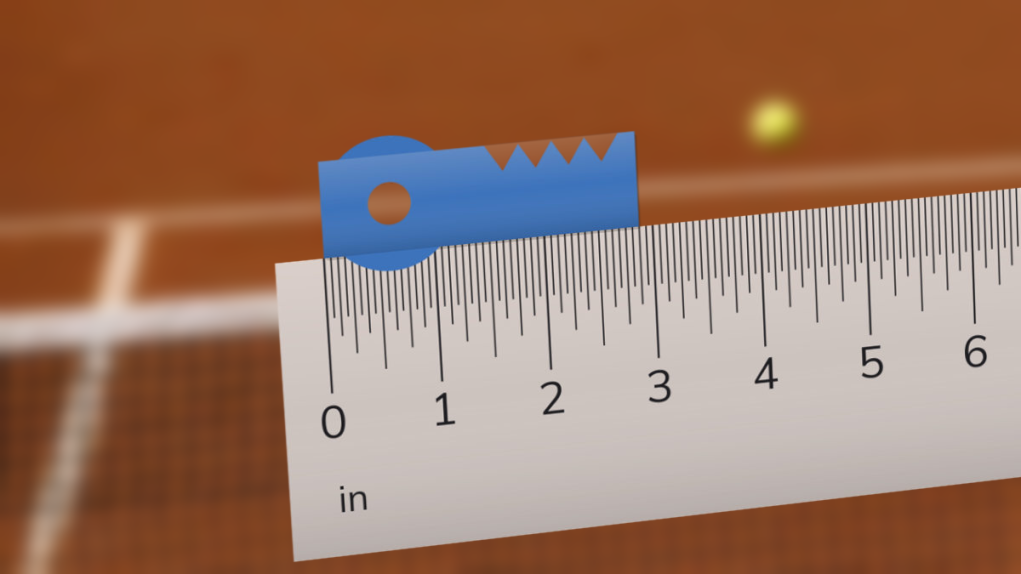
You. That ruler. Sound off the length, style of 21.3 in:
2.875 in
